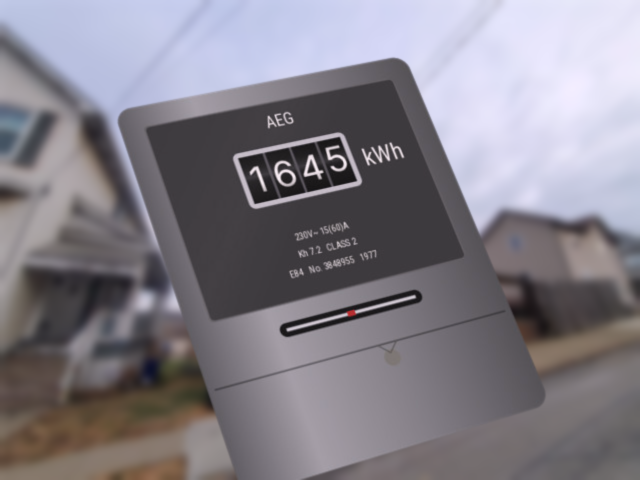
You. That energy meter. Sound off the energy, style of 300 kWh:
1645 kWh
